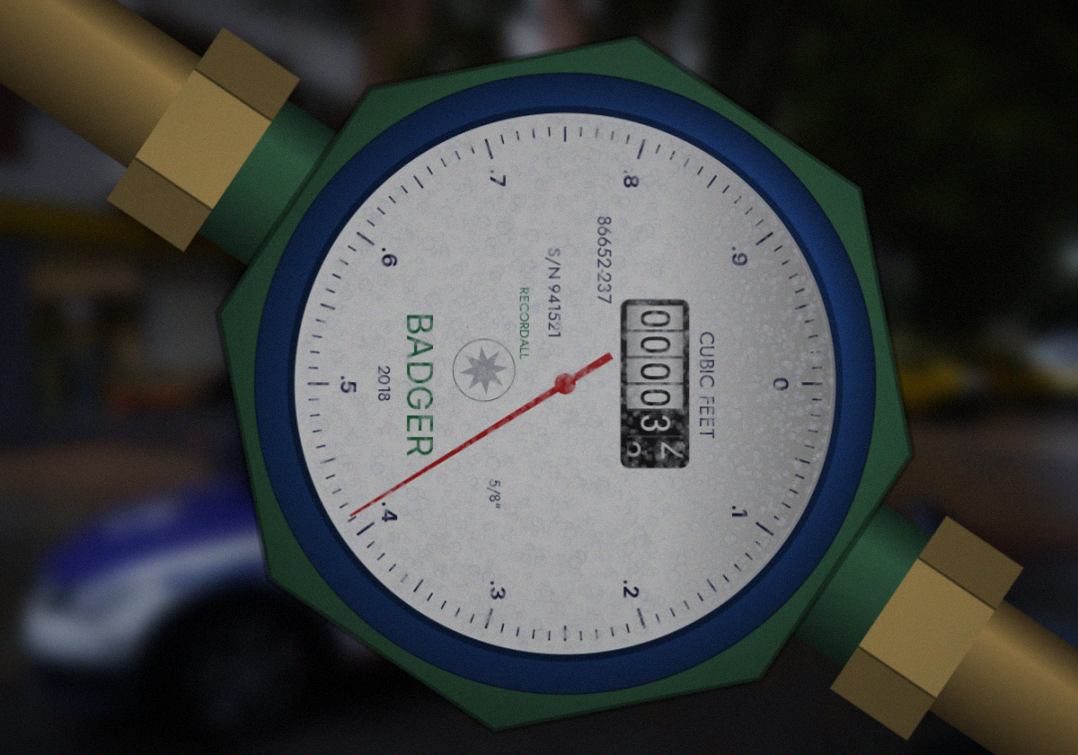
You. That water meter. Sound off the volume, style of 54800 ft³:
32.41 ft³
